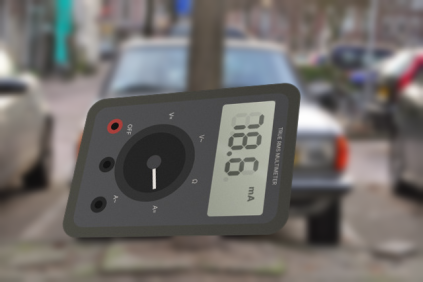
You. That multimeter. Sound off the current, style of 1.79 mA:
78.6 mA
